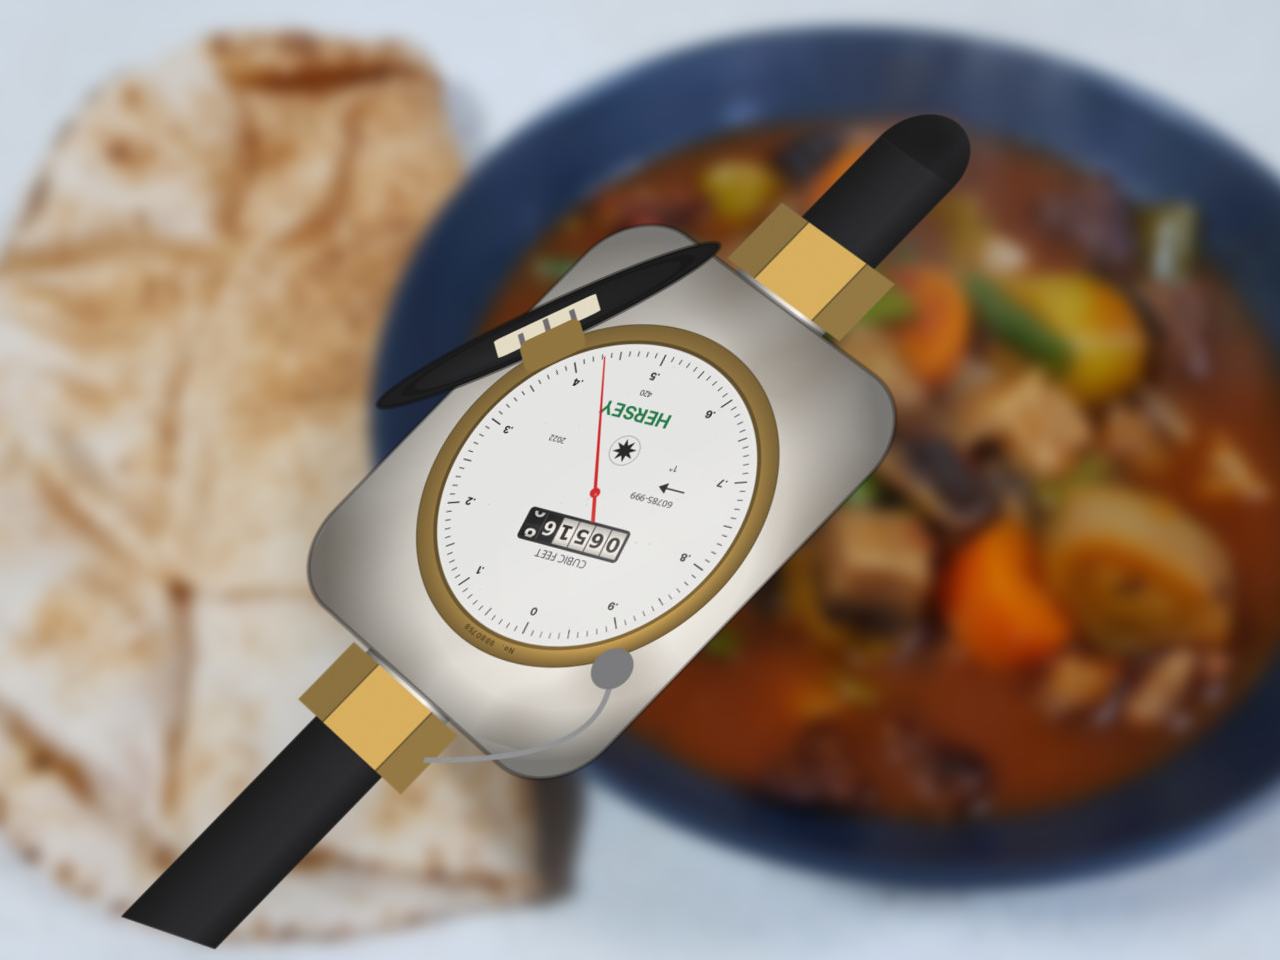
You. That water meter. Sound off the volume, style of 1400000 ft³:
65168.43 ft³
